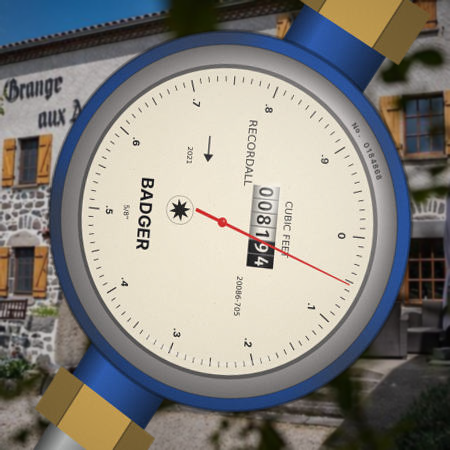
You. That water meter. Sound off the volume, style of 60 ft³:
8194.05 ft³
